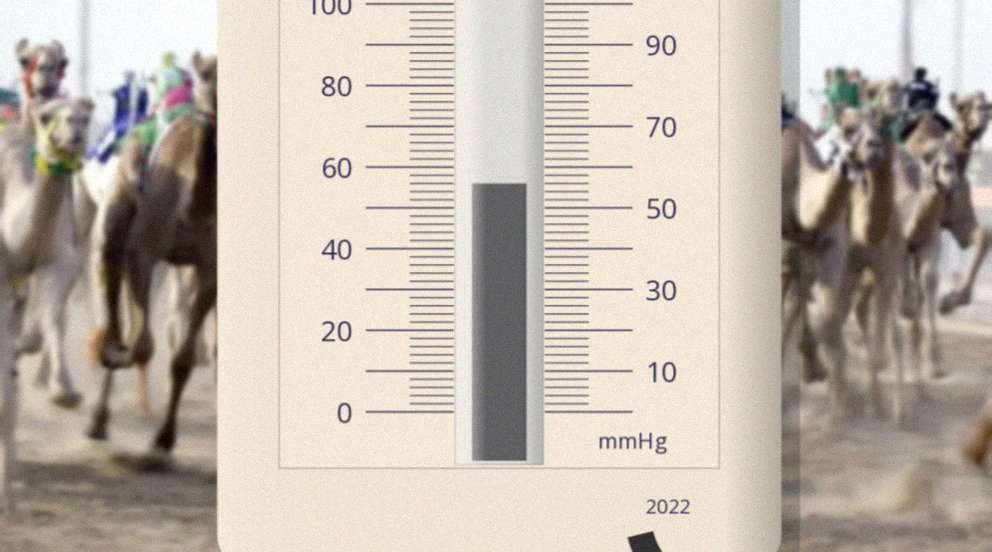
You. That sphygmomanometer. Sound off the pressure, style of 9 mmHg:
56 mmHg
